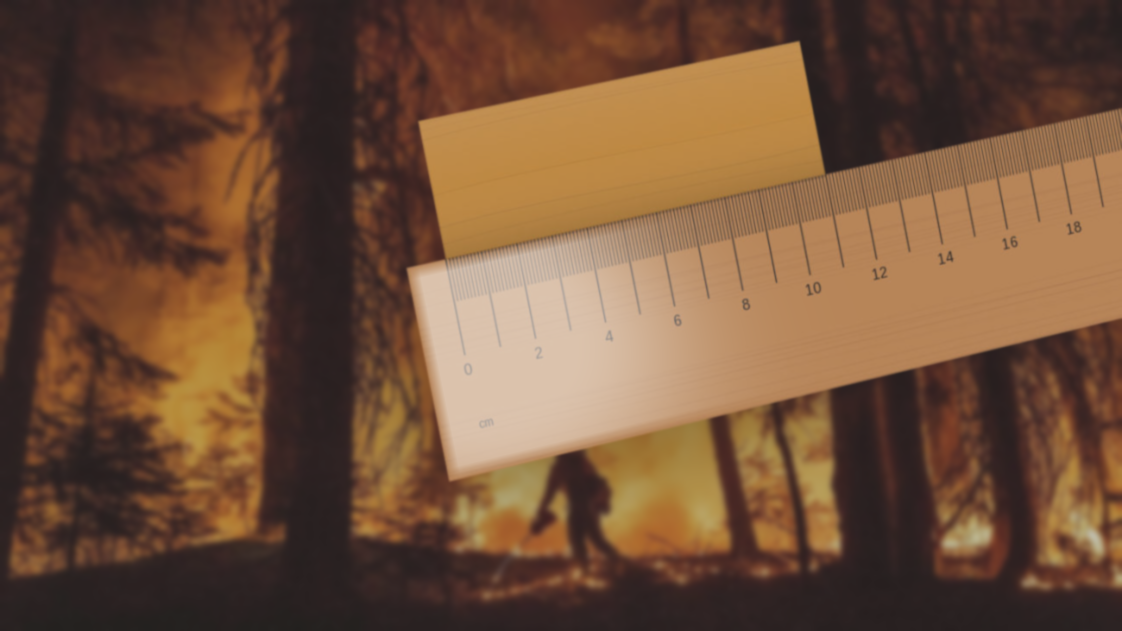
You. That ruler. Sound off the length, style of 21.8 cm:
11 cm
